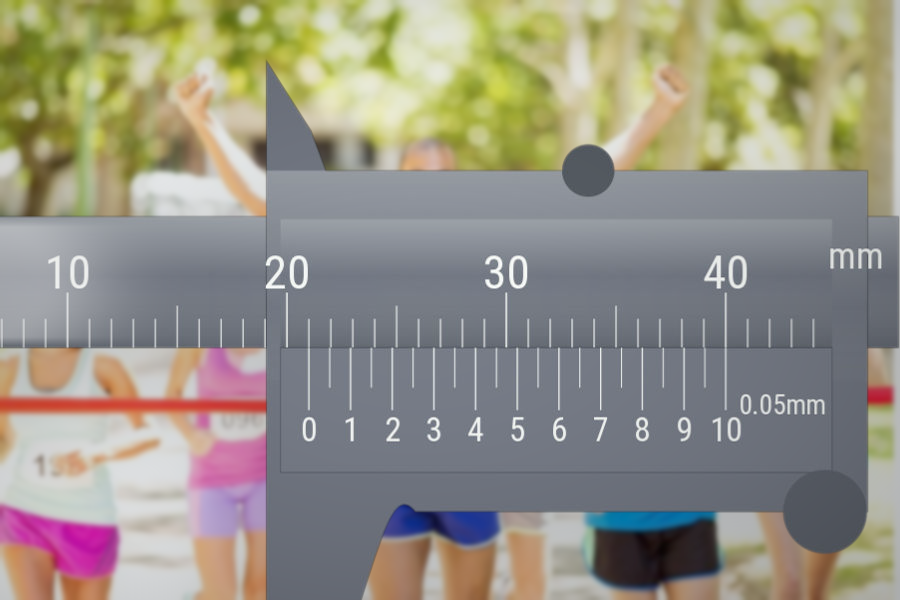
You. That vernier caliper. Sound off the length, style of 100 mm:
21.0 mm
